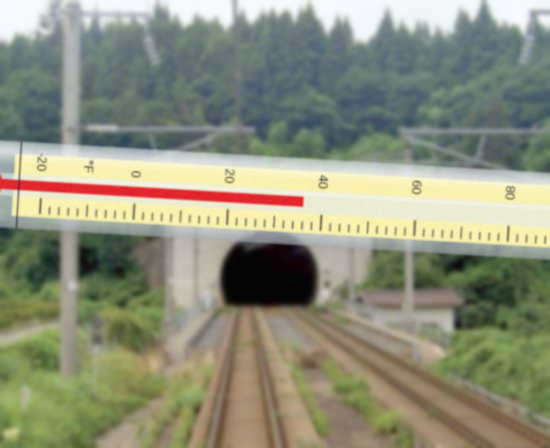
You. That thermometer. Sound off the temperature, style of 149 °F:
36 °F
